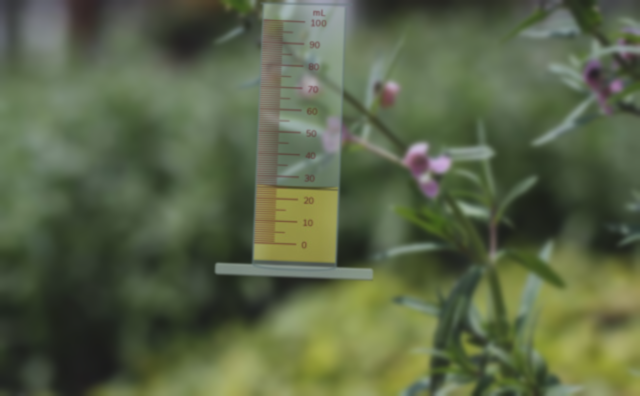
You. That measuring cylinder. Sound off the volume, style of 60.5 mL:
25 mL
